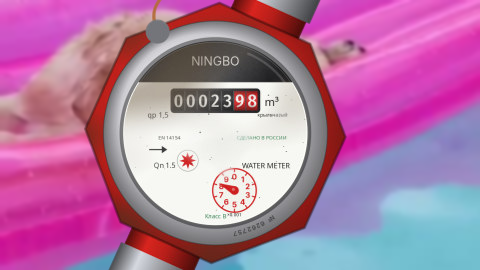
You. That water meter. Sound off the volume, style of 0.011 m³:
23.988 m³
